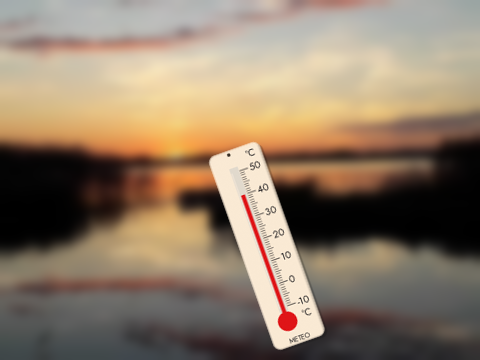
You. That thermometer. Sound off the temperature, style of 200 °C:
40 °C
